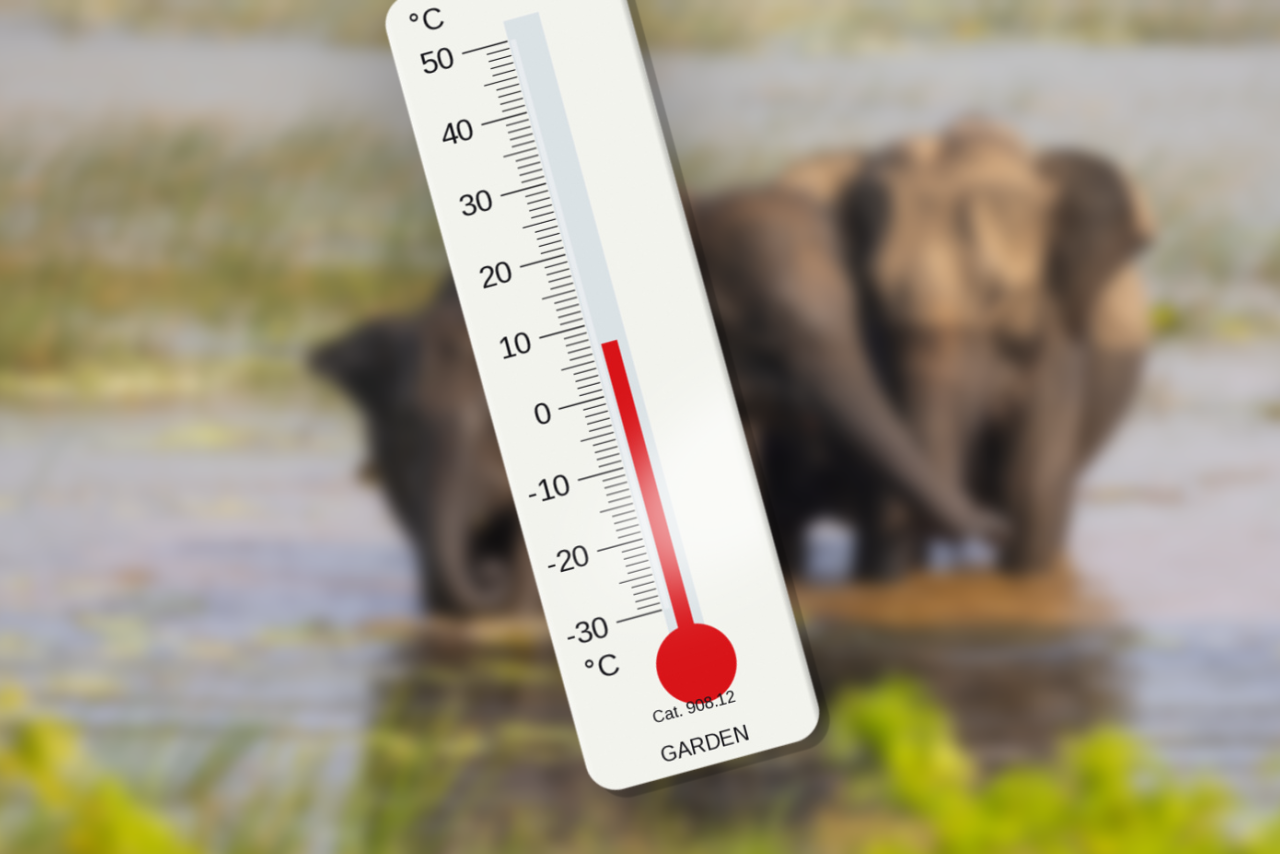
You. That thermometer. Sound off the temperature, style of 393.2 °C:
7 °C
